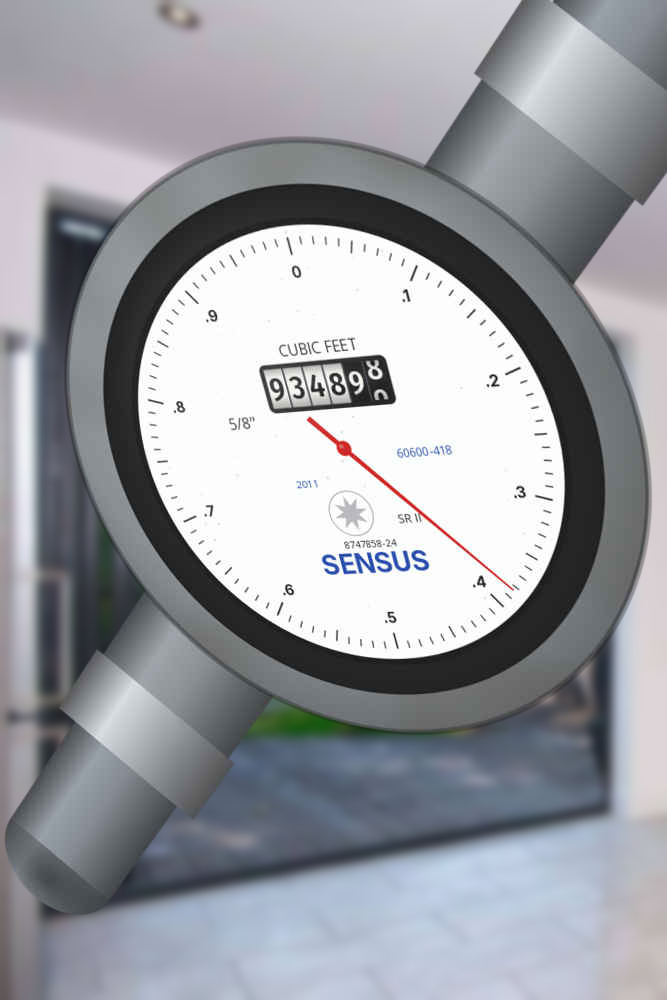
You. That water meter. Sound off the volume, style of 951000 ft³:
934898.38 ft³
